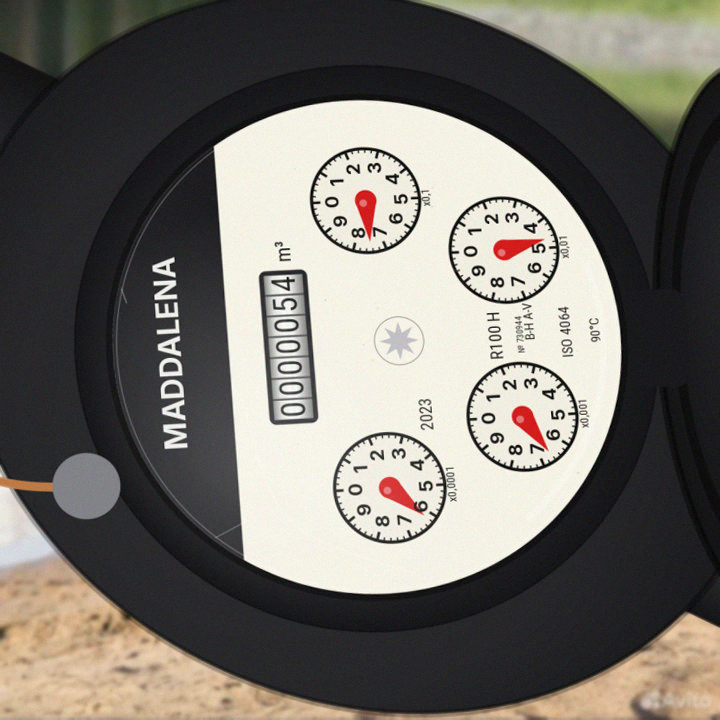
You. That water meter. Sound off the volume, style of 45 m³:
54.7466 m³
